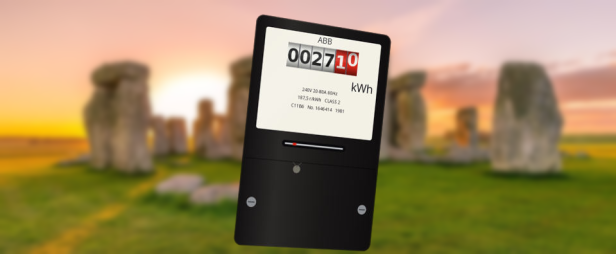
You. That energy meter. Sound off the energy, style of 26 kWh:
27.10 kWh
